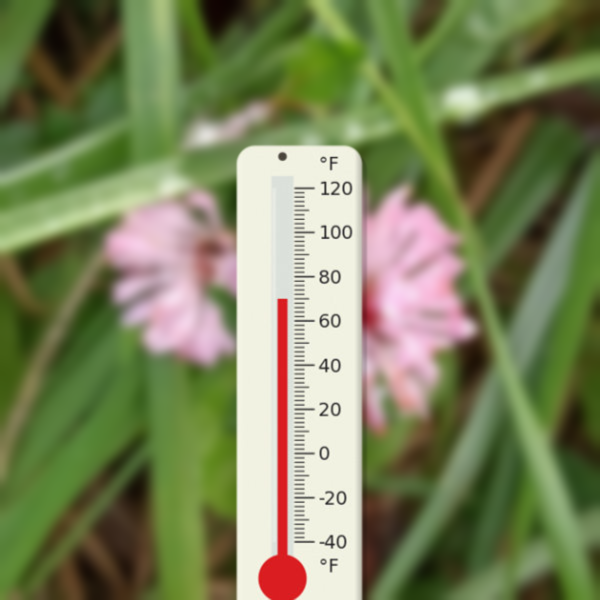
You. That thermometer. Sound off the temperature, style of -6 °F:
70 °F
